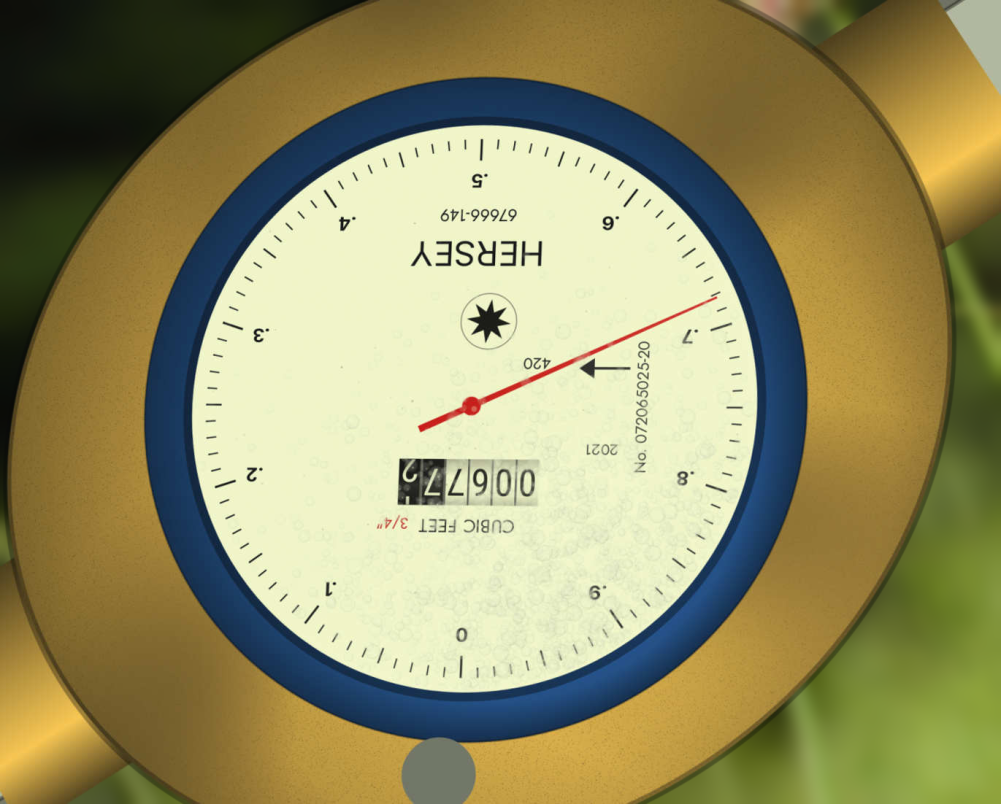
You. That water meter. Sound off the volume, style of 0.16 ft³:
6771.68 ft³
